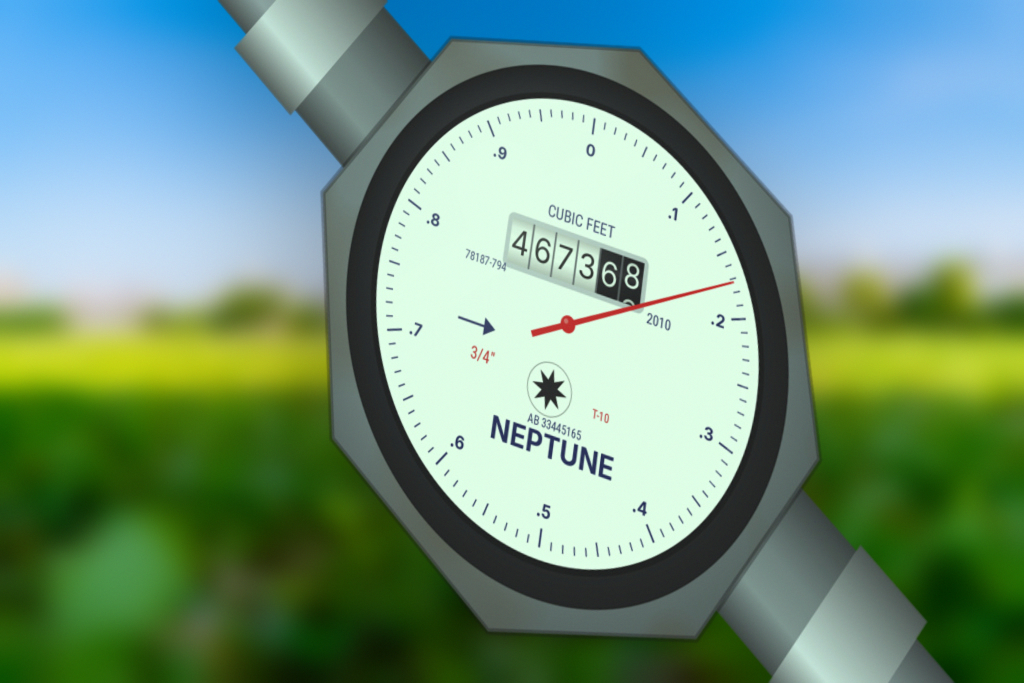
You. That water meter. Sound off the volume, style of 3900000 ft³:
467368.17 ft³
